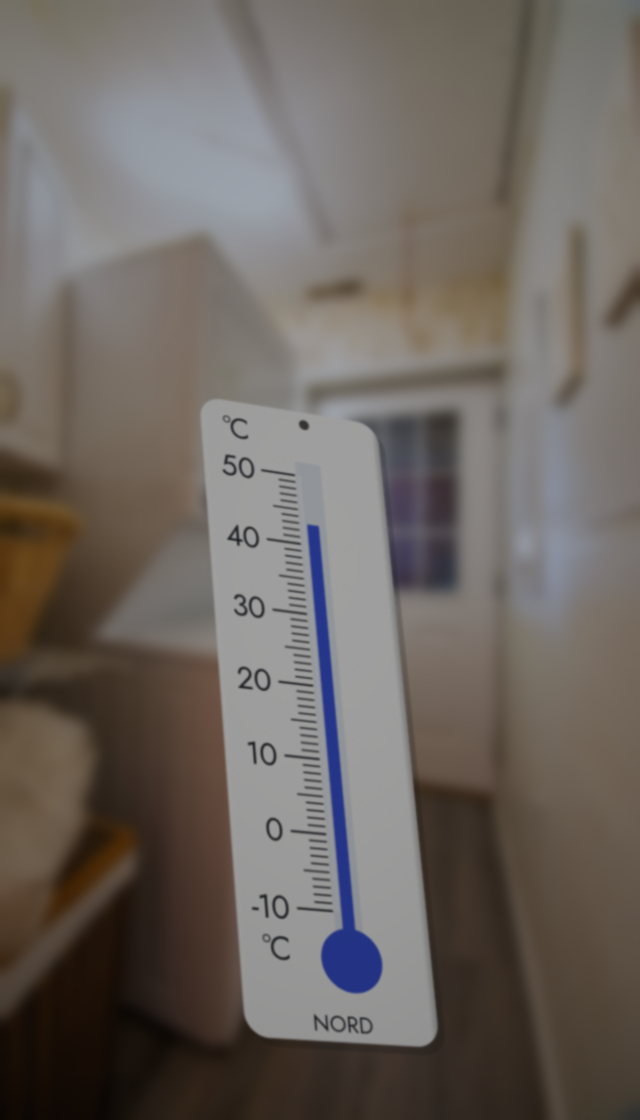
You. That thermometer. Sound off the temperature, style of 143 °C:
43 °C
